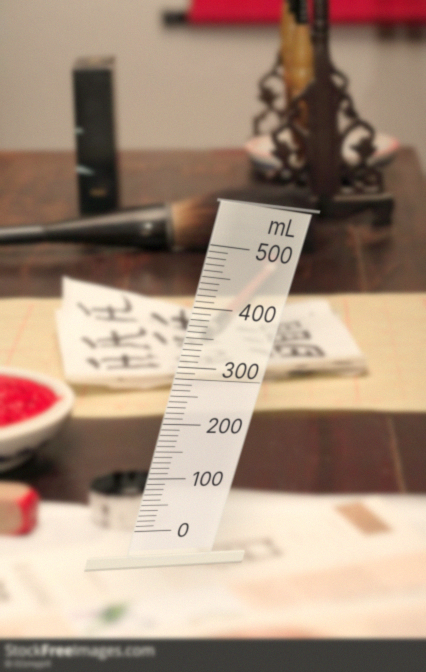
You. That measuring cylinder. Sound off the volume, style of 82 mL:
280 mL
